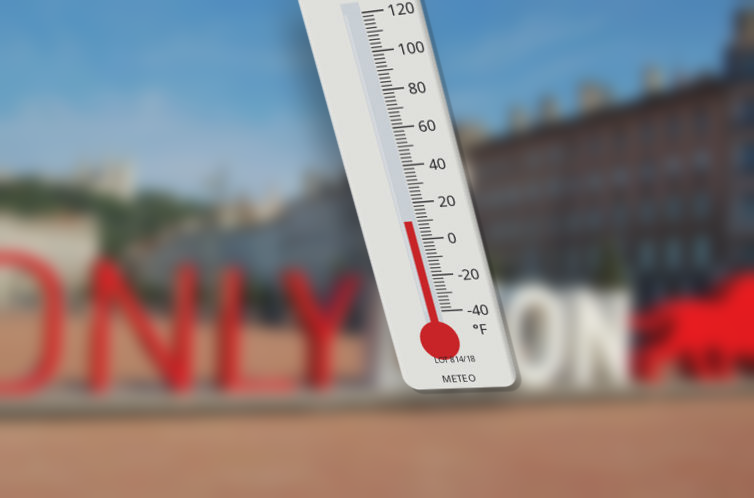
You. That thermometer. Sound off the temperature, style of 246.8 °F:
10 °F
